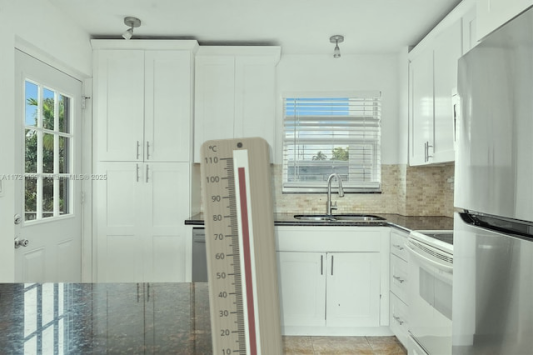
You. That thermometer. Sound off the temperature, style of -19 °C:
105 °C
